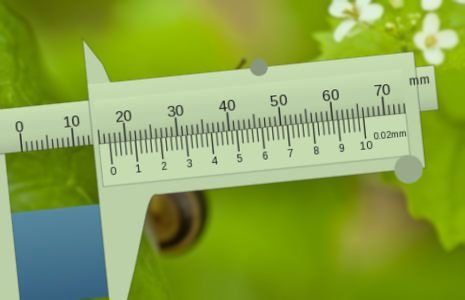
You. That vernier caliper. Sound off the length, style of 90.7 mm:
17.0 mm
